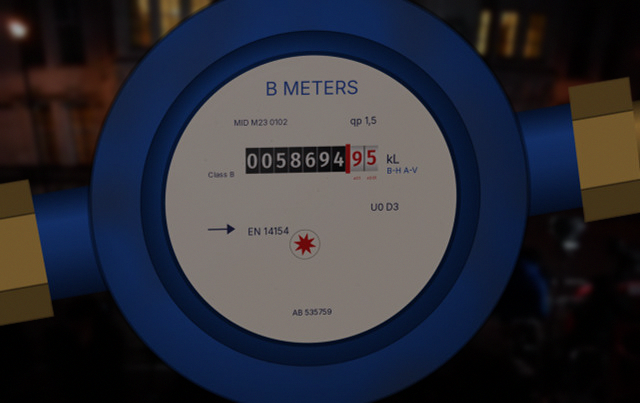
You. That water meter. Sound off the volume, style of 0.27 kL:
58694.95 kL
